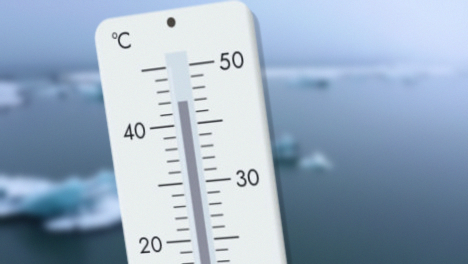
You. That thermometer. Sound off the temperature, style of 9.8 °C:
44 °C
